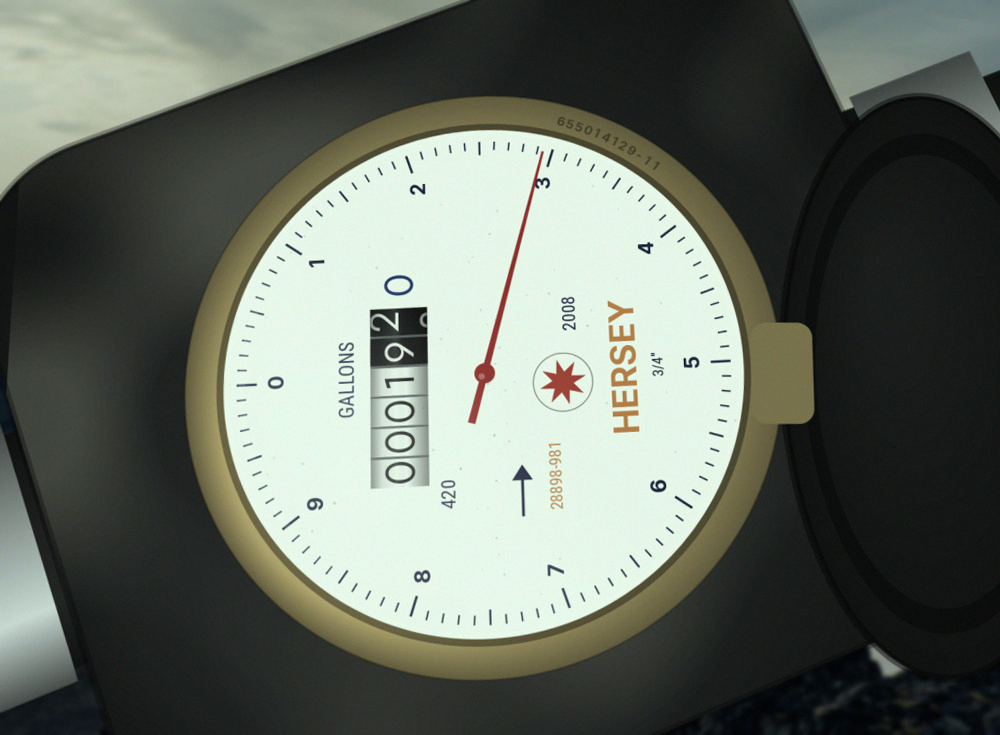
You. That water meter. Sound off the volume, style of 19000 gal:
1922.9 gal
